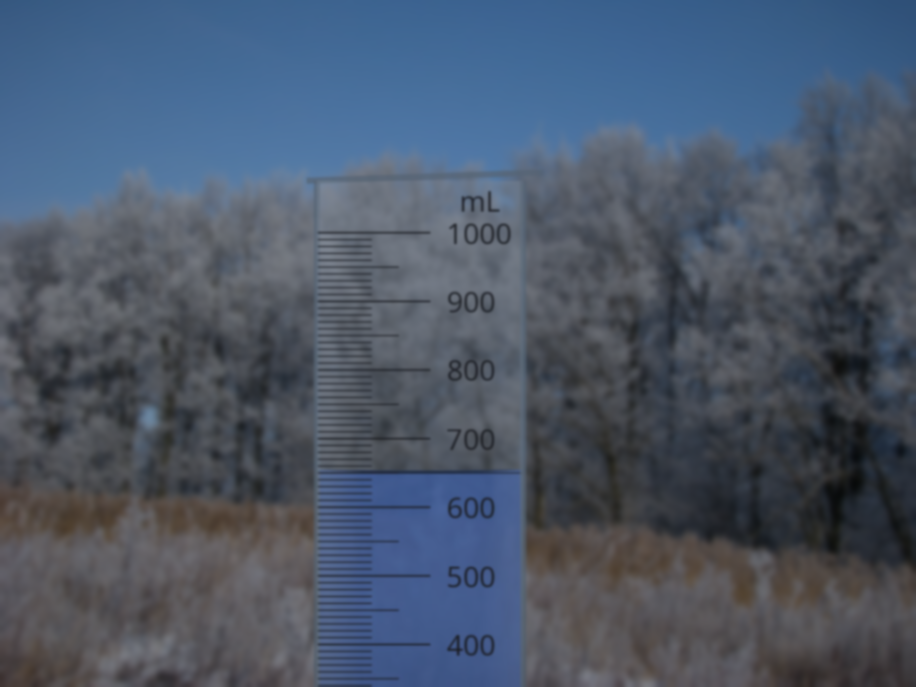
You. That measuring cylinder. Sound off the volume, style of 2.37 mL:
650 mL
